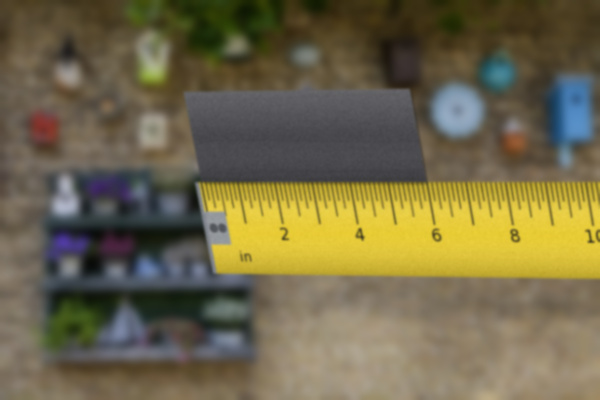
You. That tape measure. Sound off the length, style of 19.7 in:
6 in
